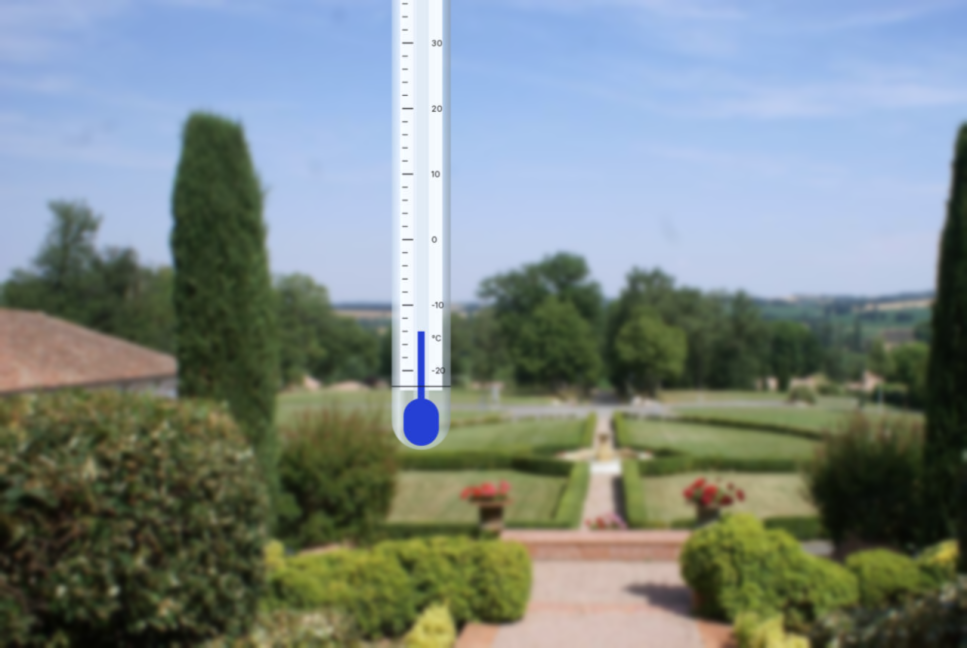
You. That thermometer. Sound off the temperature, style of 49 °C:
-14 °C
